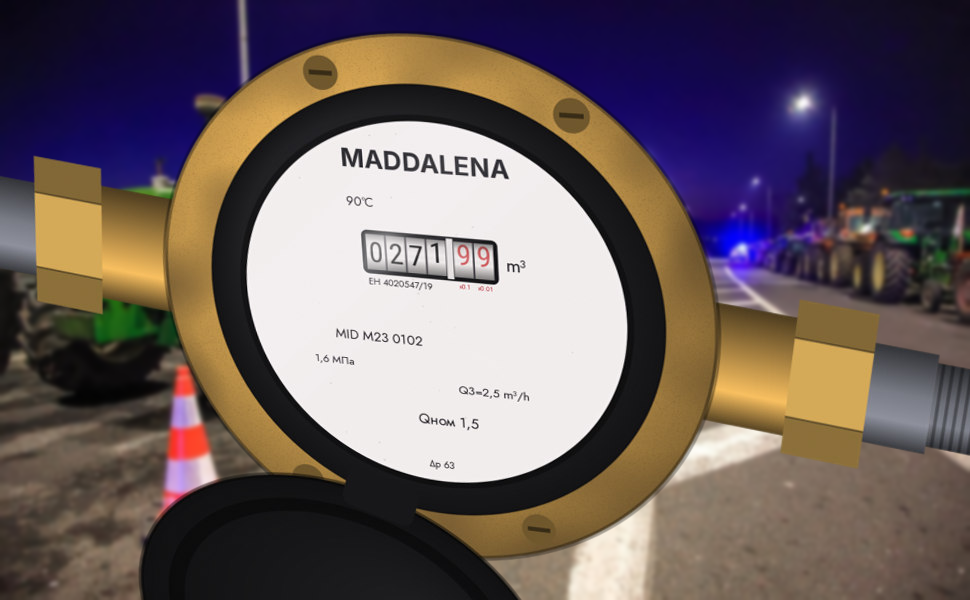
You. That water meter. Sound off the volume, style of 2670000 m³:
271.99 m³
